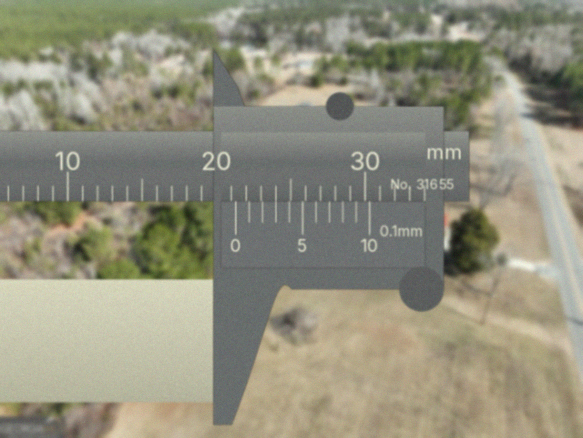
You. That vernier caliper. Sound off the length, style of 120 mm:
21.3 mm
